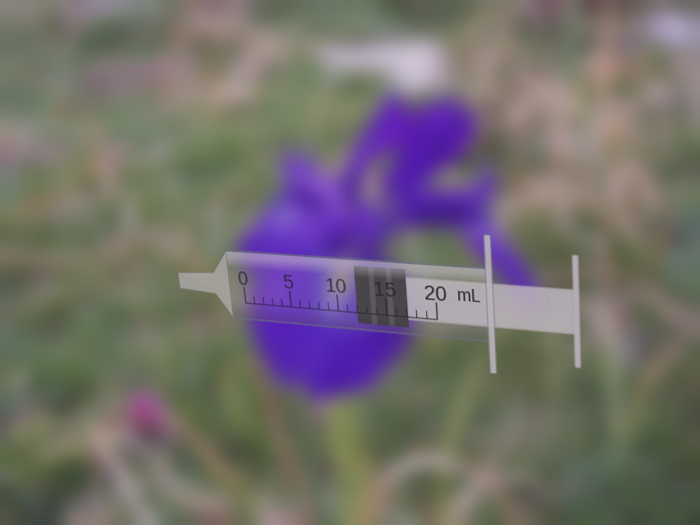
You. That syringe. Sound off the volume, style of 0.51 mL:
12 mL
